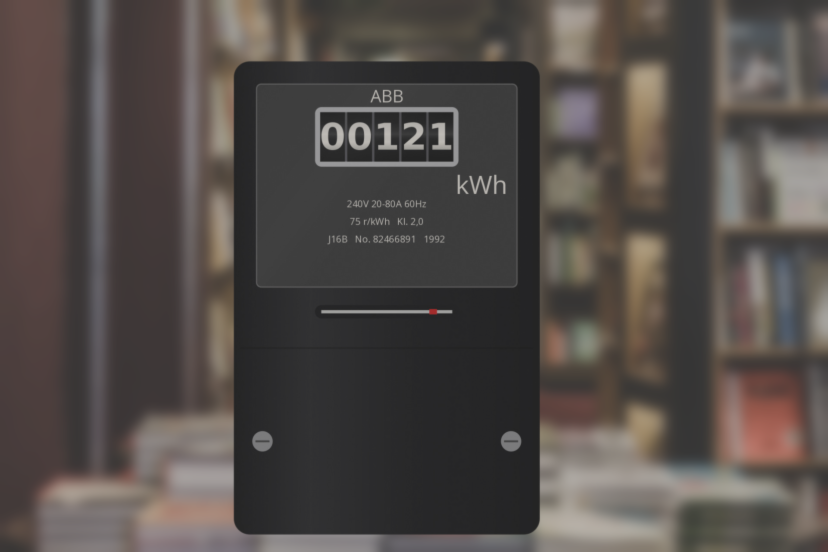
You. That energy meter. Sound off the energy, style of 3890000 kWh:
121 kWh
